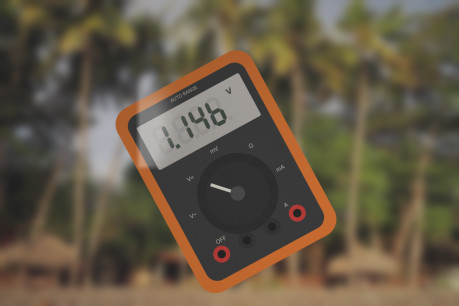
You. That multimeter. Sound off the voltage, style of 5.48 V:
1.146 V
